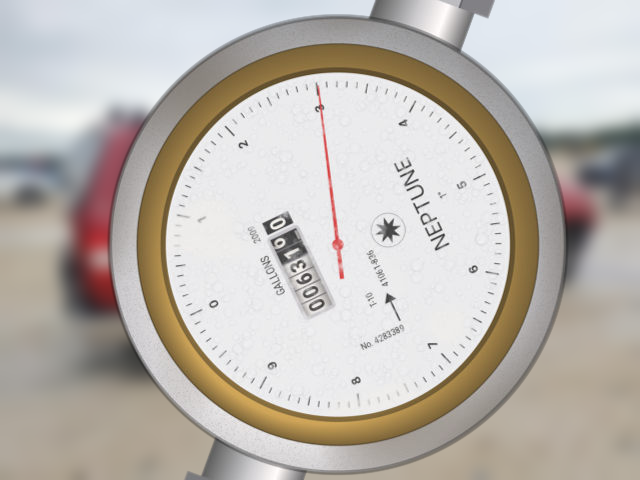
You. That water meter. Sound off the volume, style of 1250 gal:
63163.0 gal
